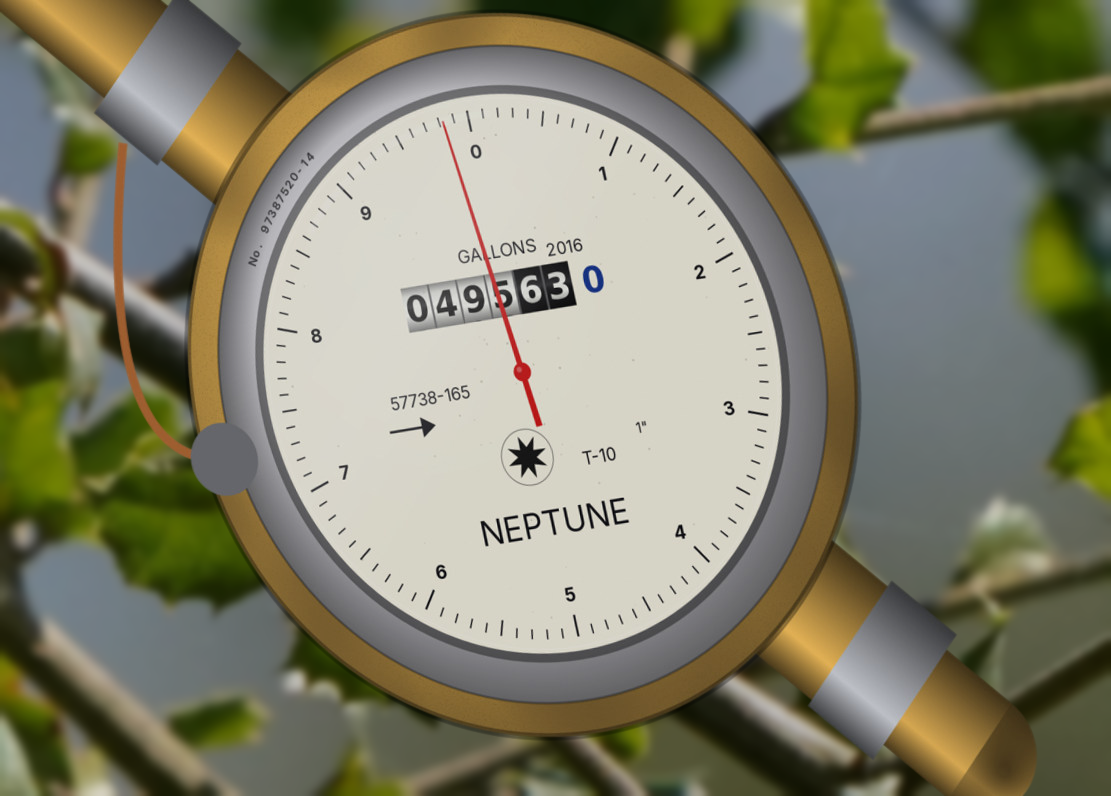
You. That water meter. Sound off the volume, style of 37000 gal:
495629.8 gal
